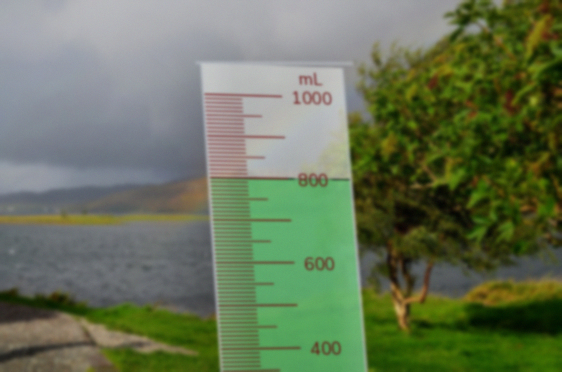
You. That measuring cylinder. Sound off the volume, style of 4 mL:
800 mL
